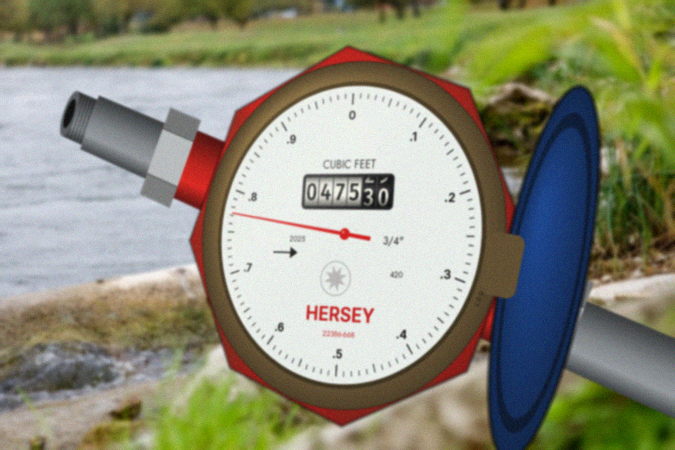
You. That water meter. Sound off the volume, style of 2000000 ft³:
47529.77 ft³
